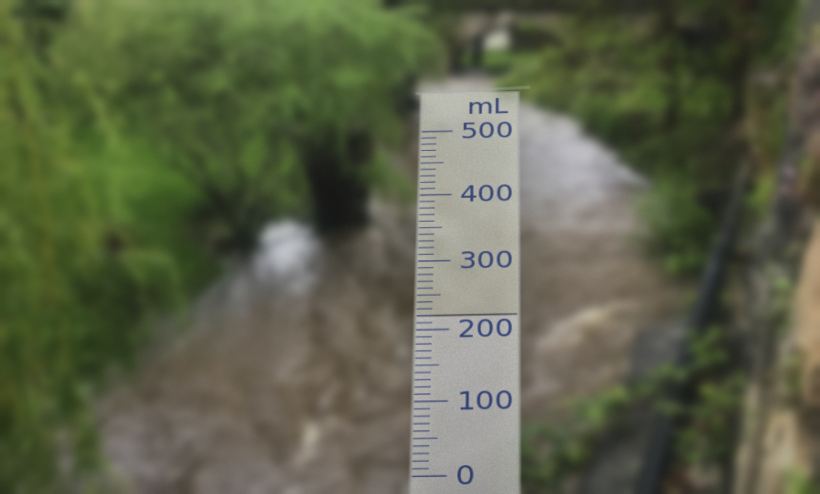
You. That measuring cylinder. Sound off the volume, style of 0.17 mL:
220 mL
